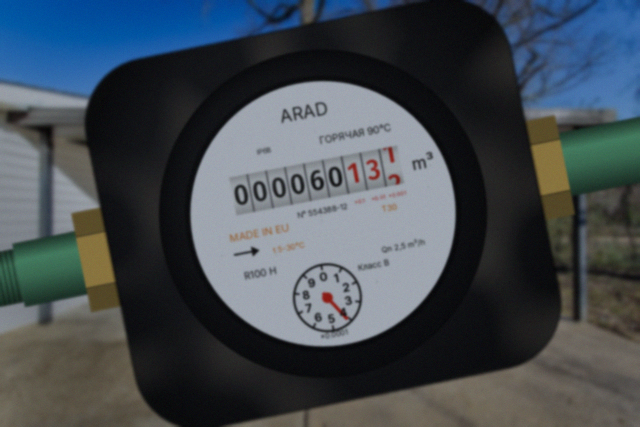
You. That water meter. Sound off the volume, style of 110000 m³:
60.1314 m³
